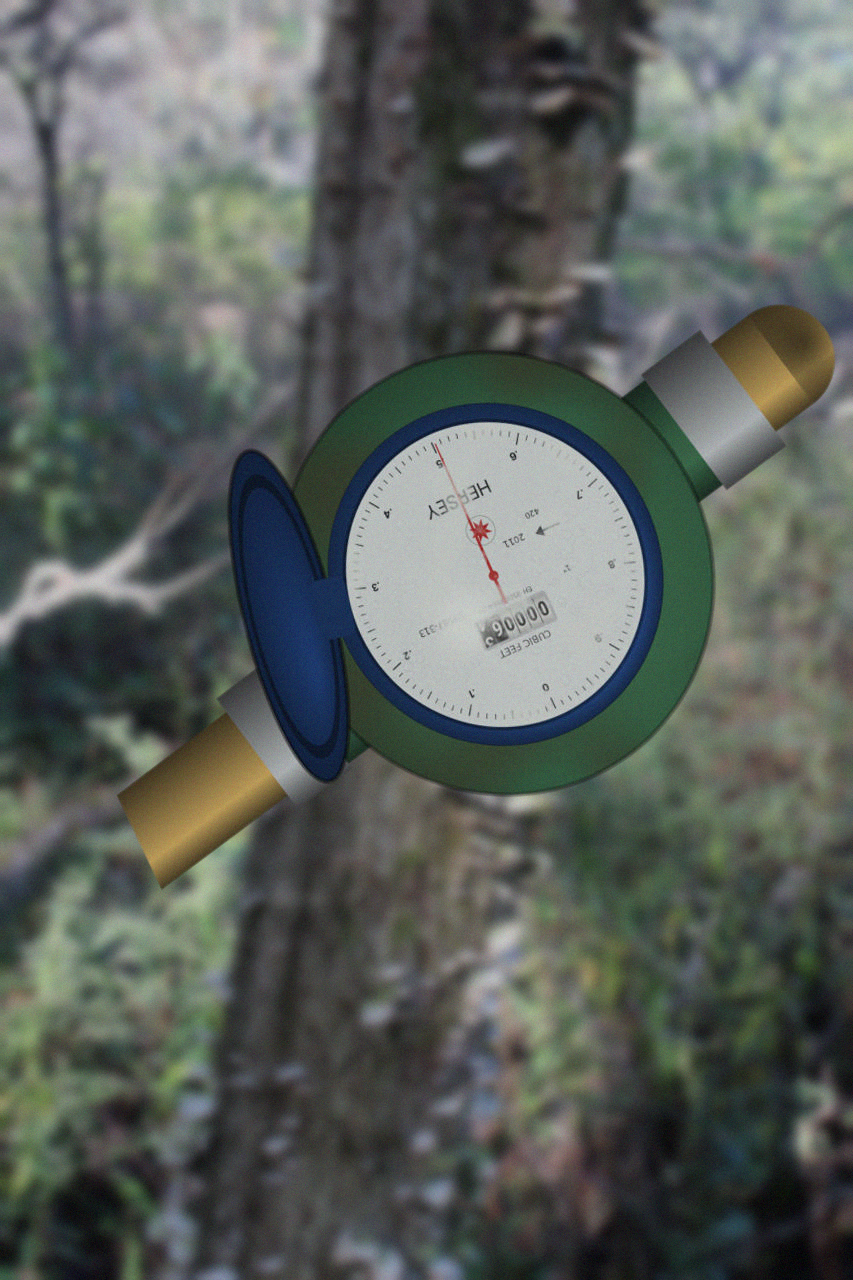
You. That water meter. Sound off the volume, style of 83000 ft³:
63.50 ft³
